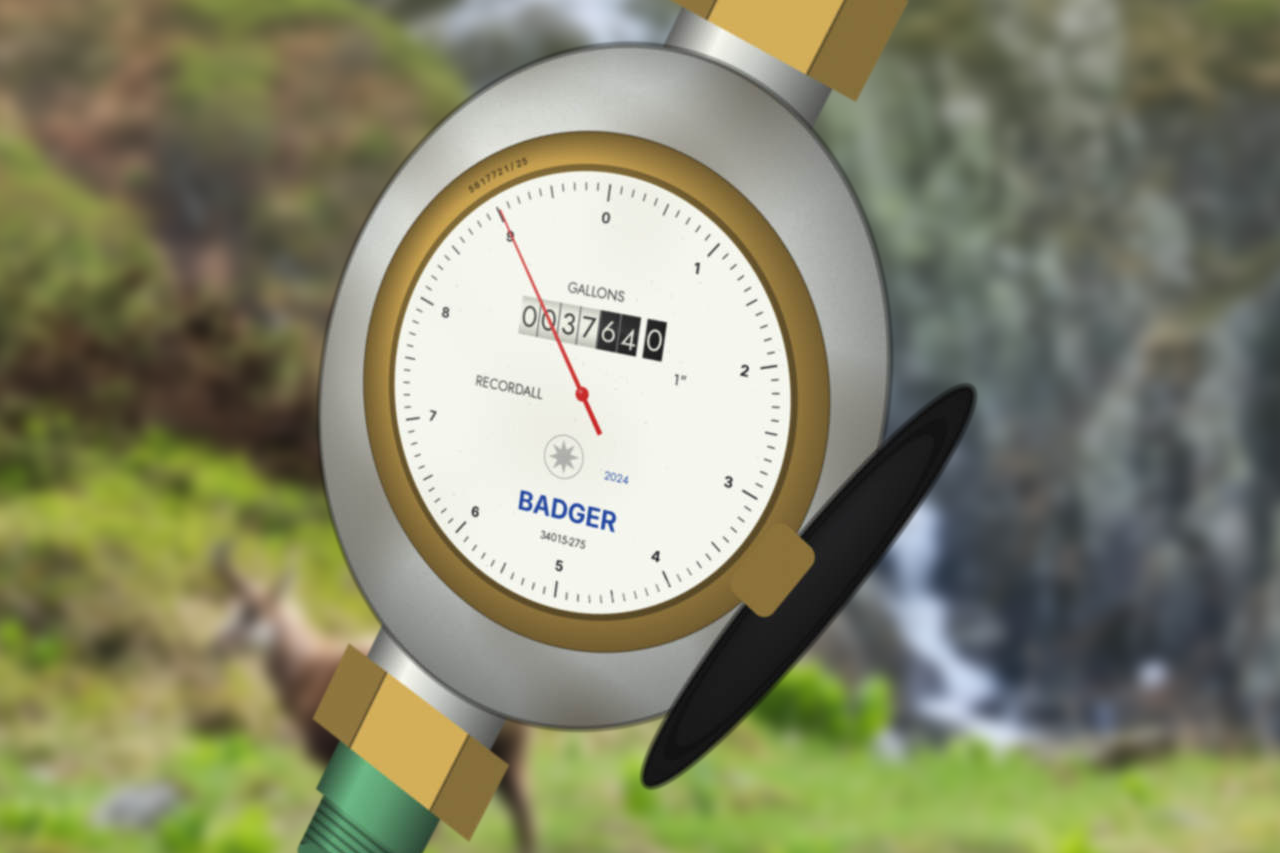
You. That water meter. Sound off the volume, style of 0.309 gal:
37639.0 gal
